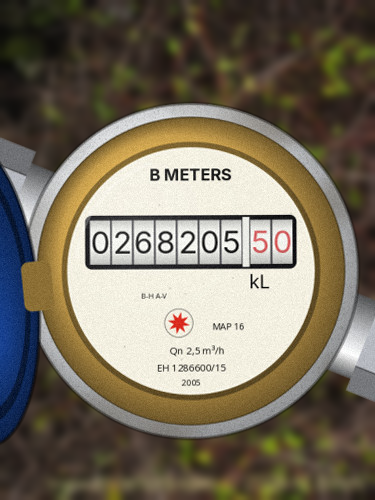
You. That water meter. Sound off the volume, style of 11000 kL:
268205.50 kL
